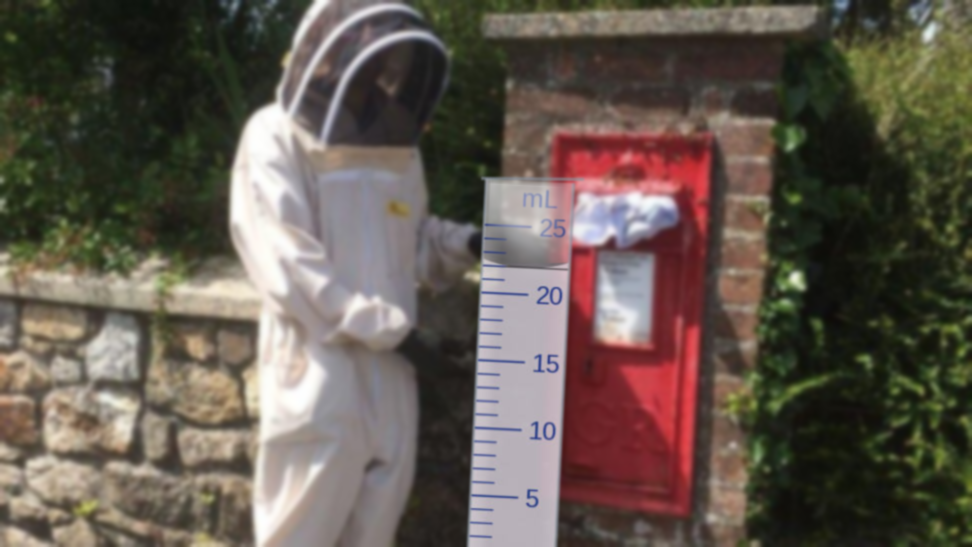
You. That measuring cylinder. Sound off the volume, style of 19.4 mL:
22 mL
